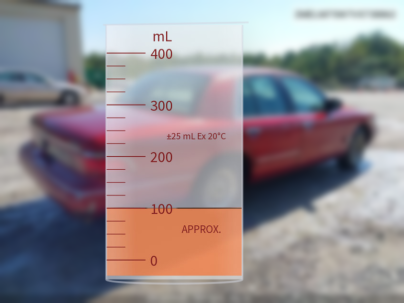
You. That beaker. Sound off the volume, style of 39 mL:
100 mL
